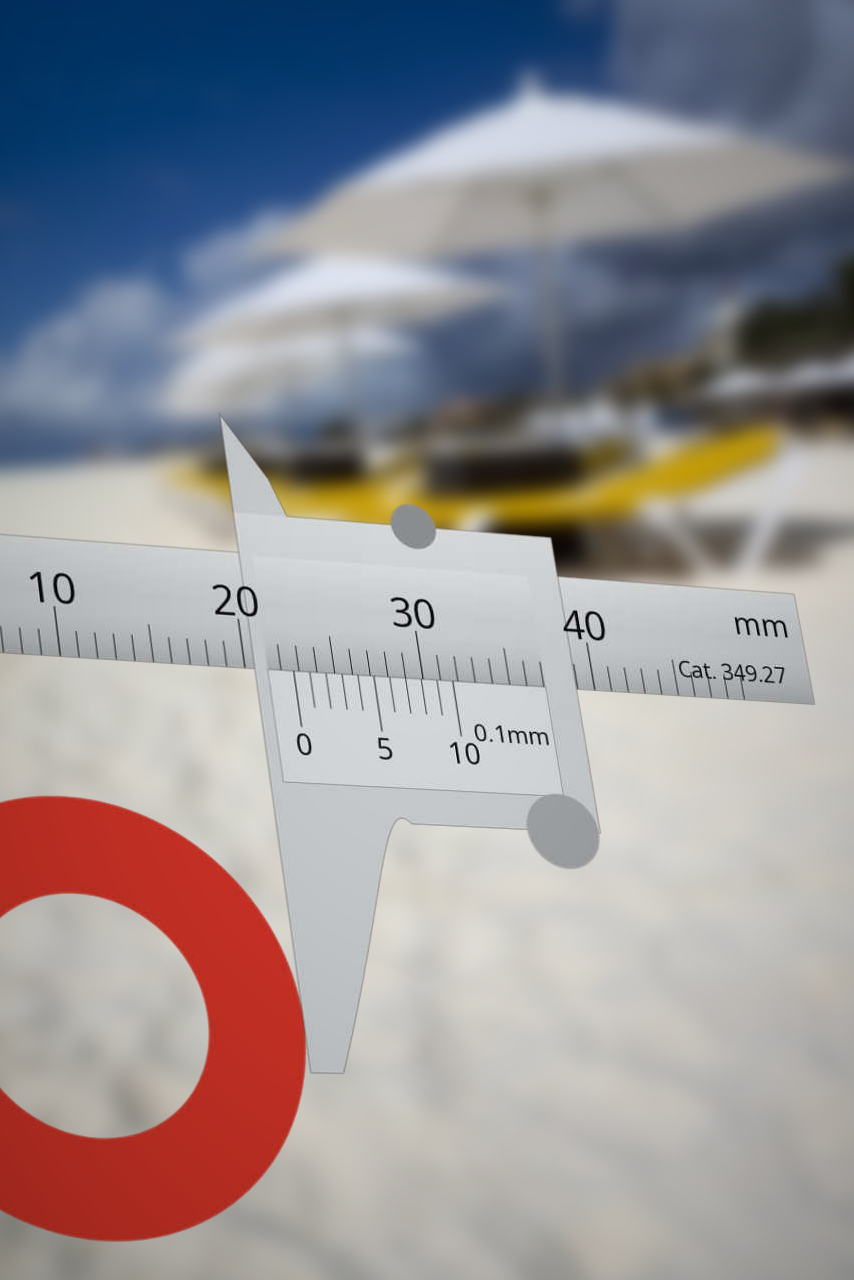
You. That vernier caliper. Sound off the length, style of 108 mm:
22.7 mm
